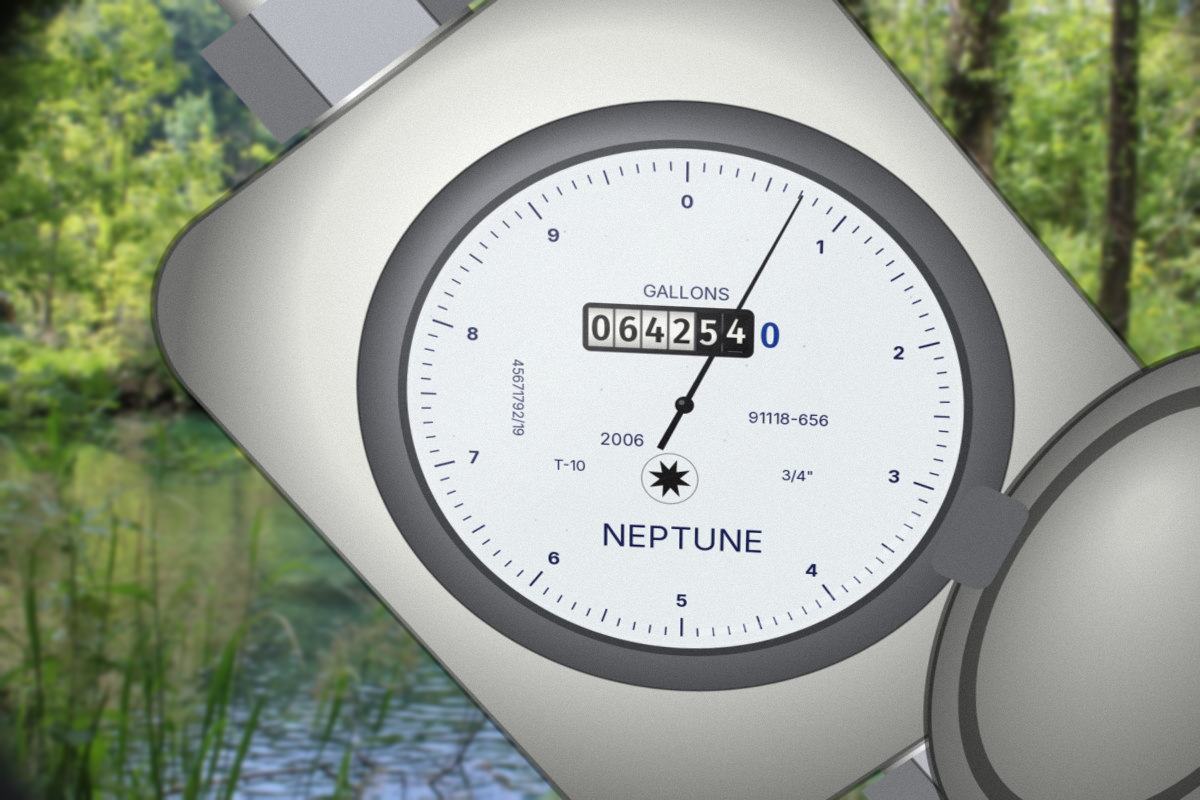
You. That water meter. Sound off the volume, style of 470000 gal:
642540.7 gal
